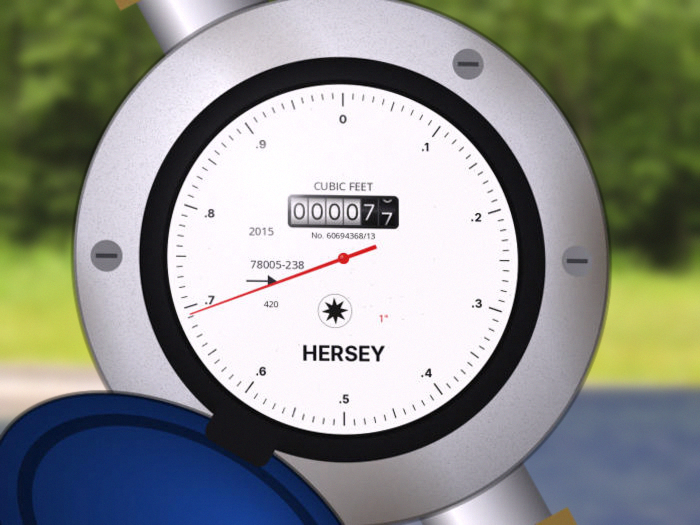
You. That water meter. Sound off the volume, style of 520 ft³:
76.69 ft³
